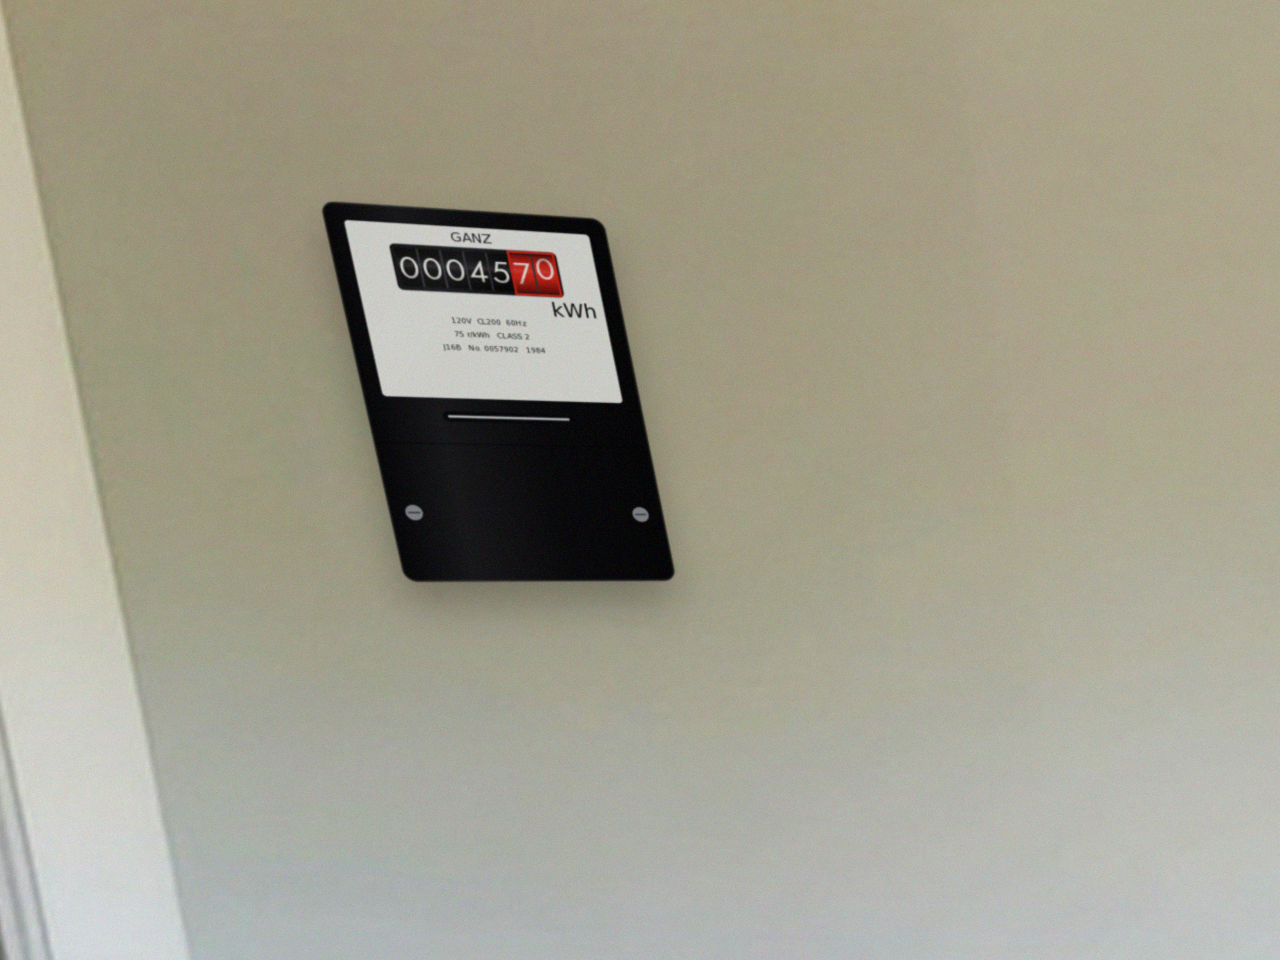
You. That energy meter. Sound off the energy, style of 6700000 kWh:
45.70 kWh
